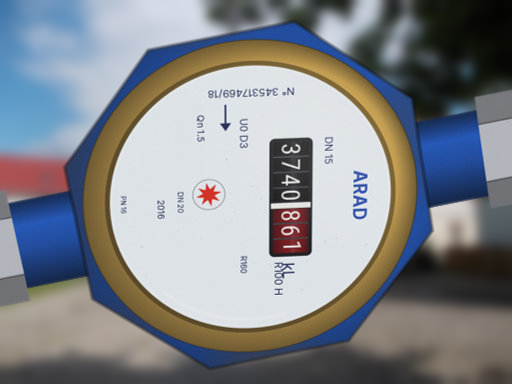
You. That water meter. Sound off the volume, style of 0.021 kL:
3740.861 kL
